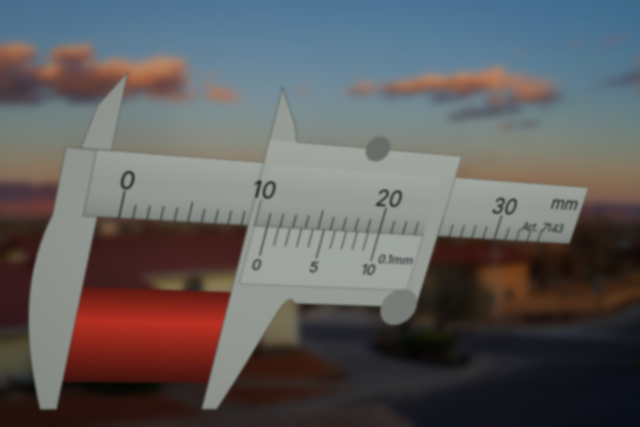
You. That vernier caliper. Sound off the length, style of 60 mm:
11.0 mm
